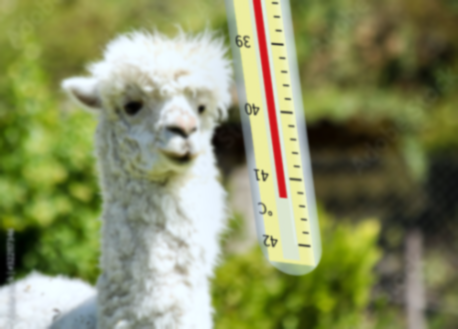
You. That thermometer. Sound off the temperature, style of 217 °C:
41.3 °C
